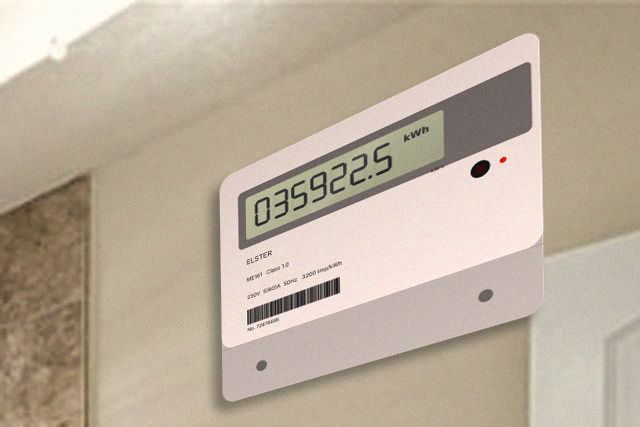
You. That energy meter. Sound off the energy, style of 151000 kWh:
35922.5 kWh
